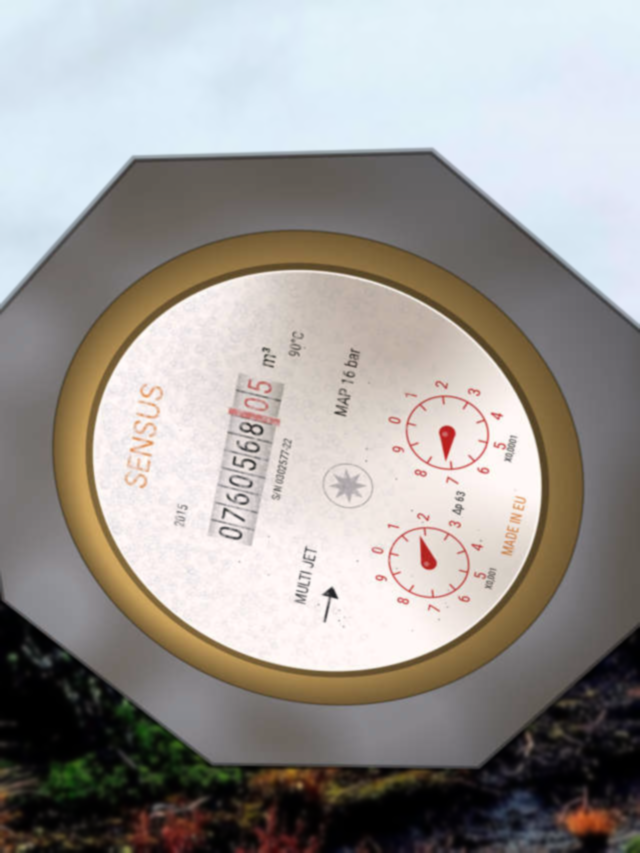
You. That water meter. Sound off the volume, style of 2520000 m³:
760568.0517 m³
